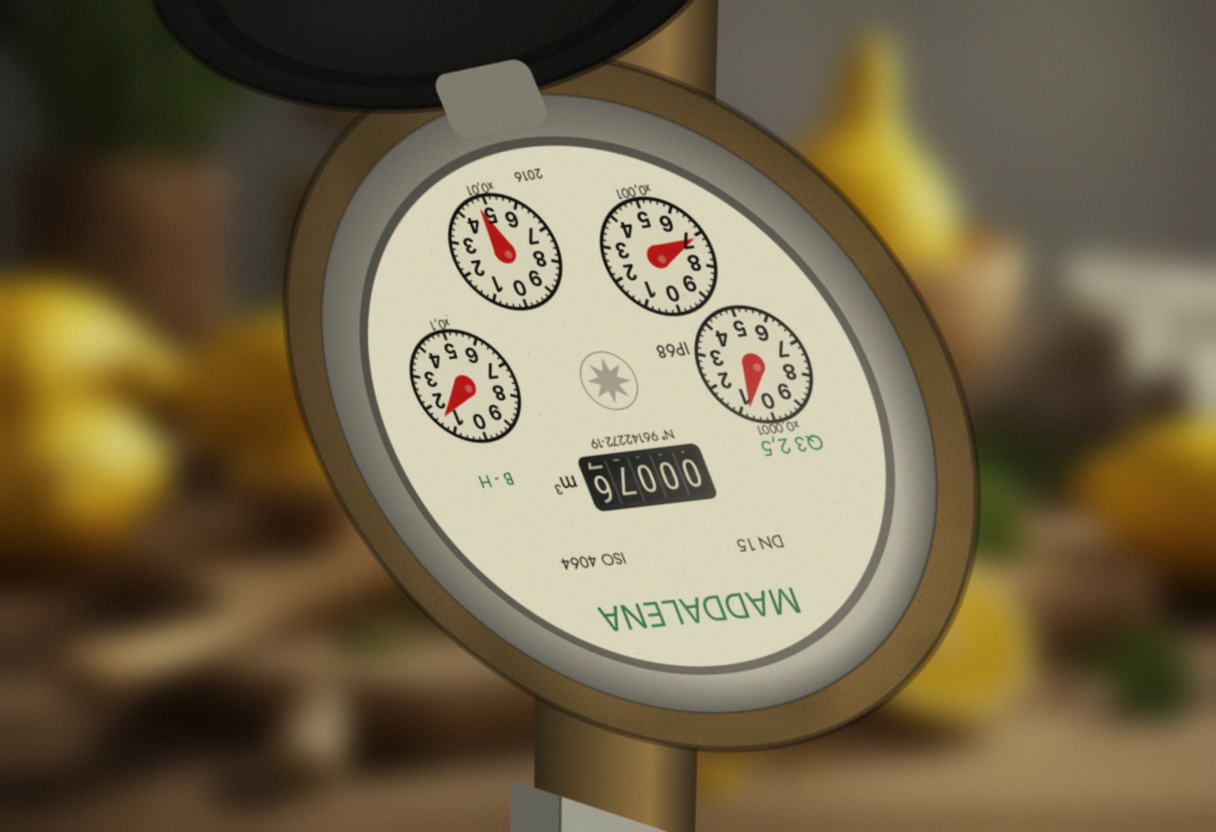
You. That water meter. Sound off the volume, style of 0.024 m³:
76.1470 m³
